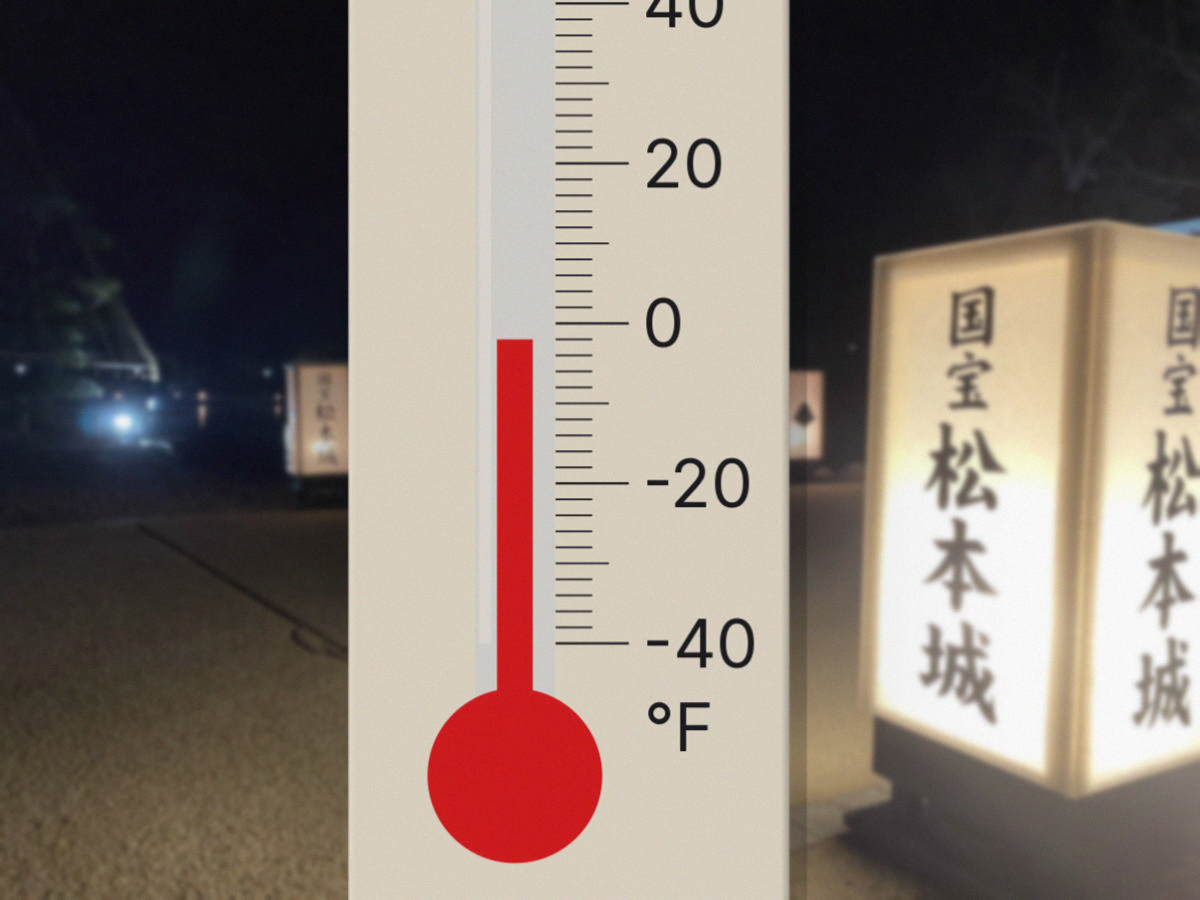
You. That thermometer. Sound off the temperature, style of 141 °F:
-2 °F
